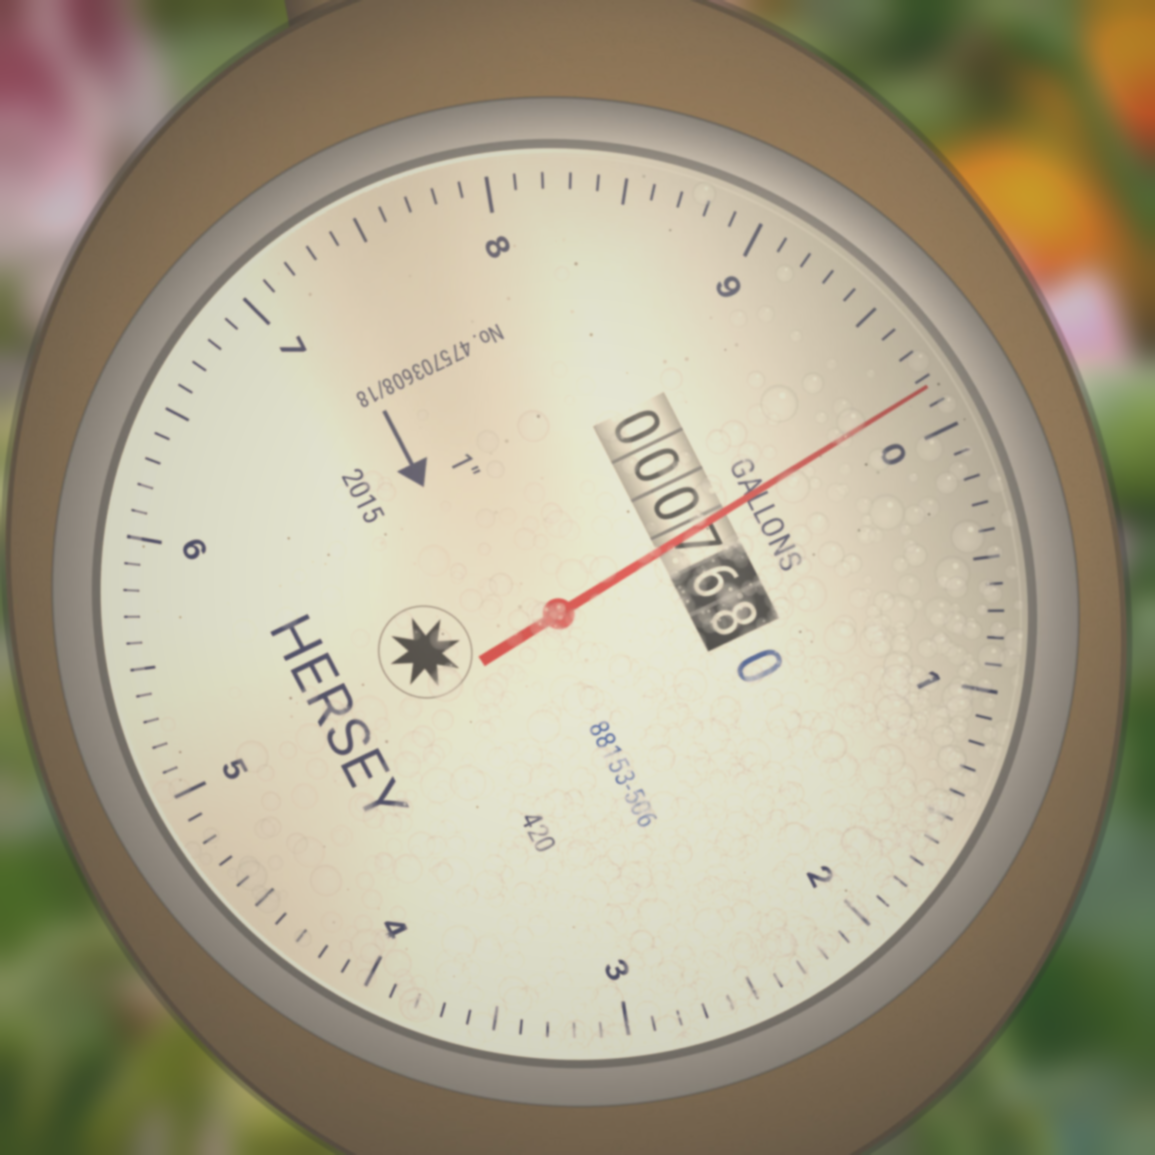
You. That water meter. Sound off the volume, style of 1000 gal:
7679.8 gal
